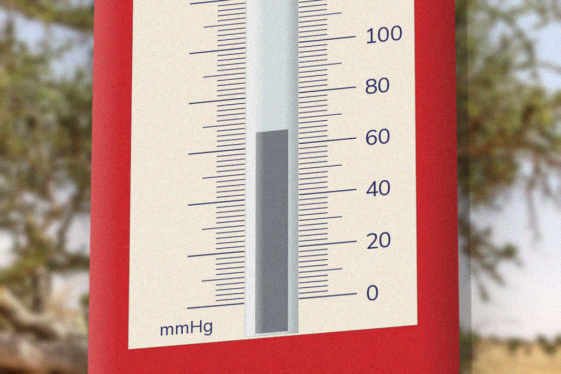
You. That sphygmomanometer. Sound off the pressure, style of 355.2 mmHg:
66 mmHg
